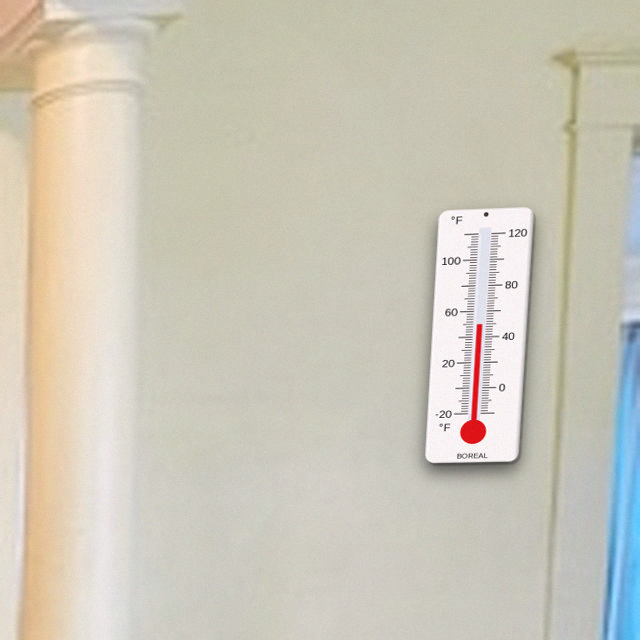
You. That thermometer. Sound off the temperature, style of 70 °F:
50 °F
